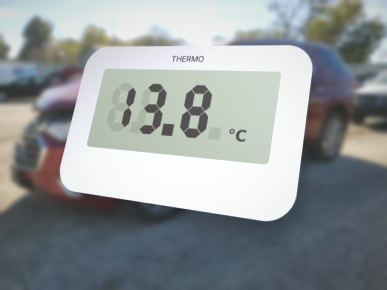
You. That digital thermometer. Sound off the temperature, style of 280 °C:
13.8 °C
